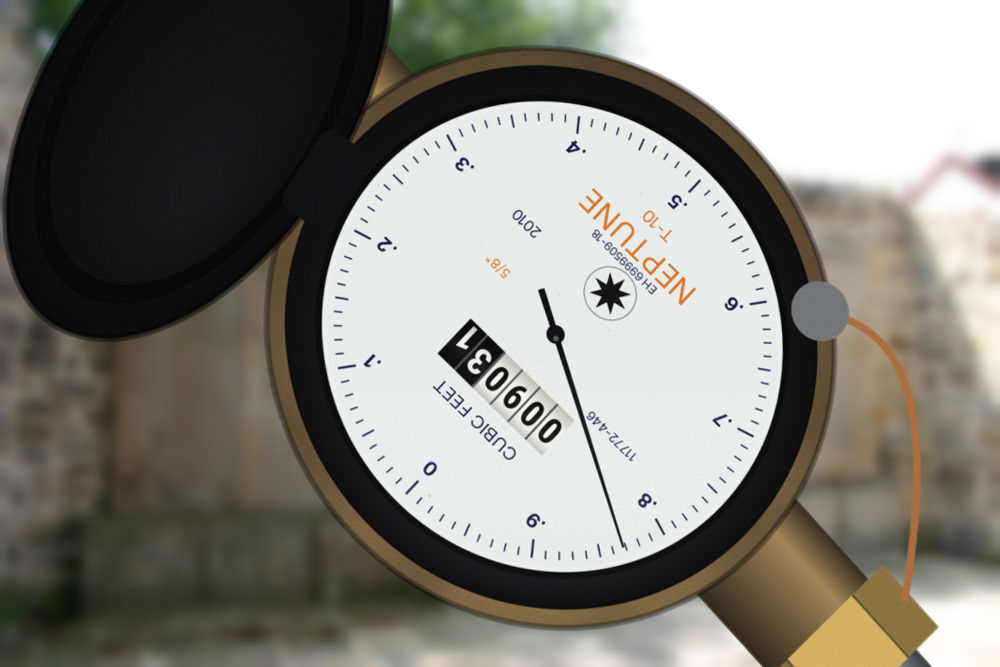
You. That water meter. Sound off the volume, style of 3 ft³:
9030.83 ft³
